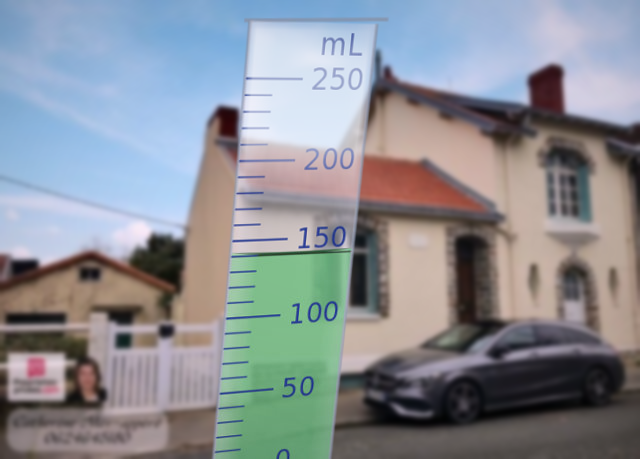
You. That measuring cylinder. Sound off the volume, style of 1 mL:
140 mL
